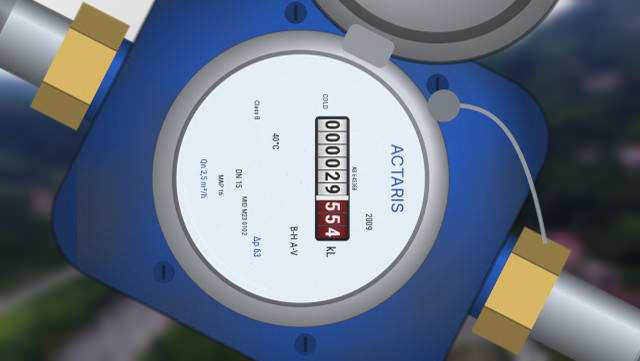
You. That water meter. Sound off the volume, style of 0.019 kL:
29.554 kL
